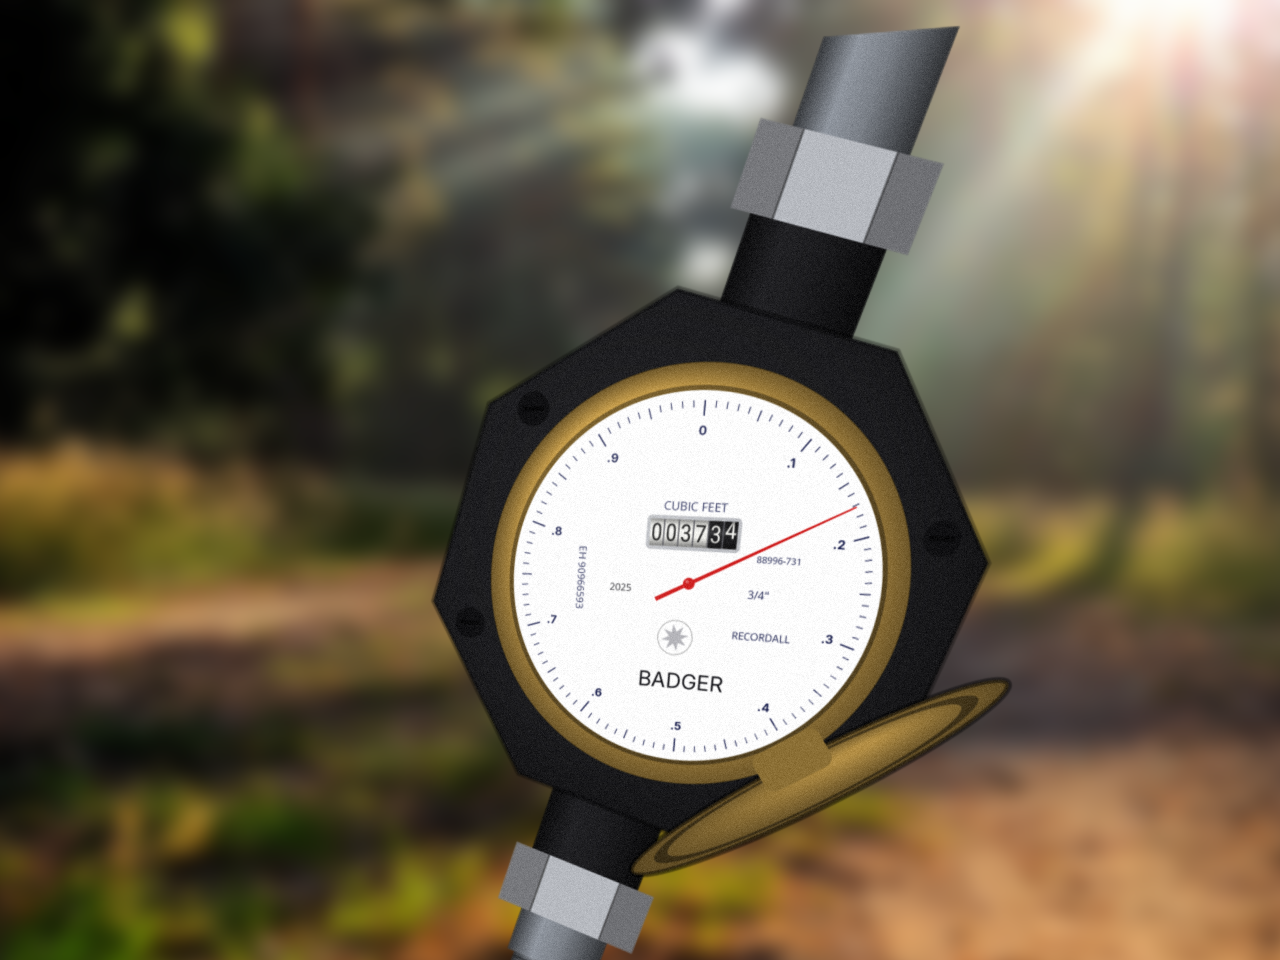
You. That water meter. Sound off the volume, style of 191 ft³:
3734.17 ft³
